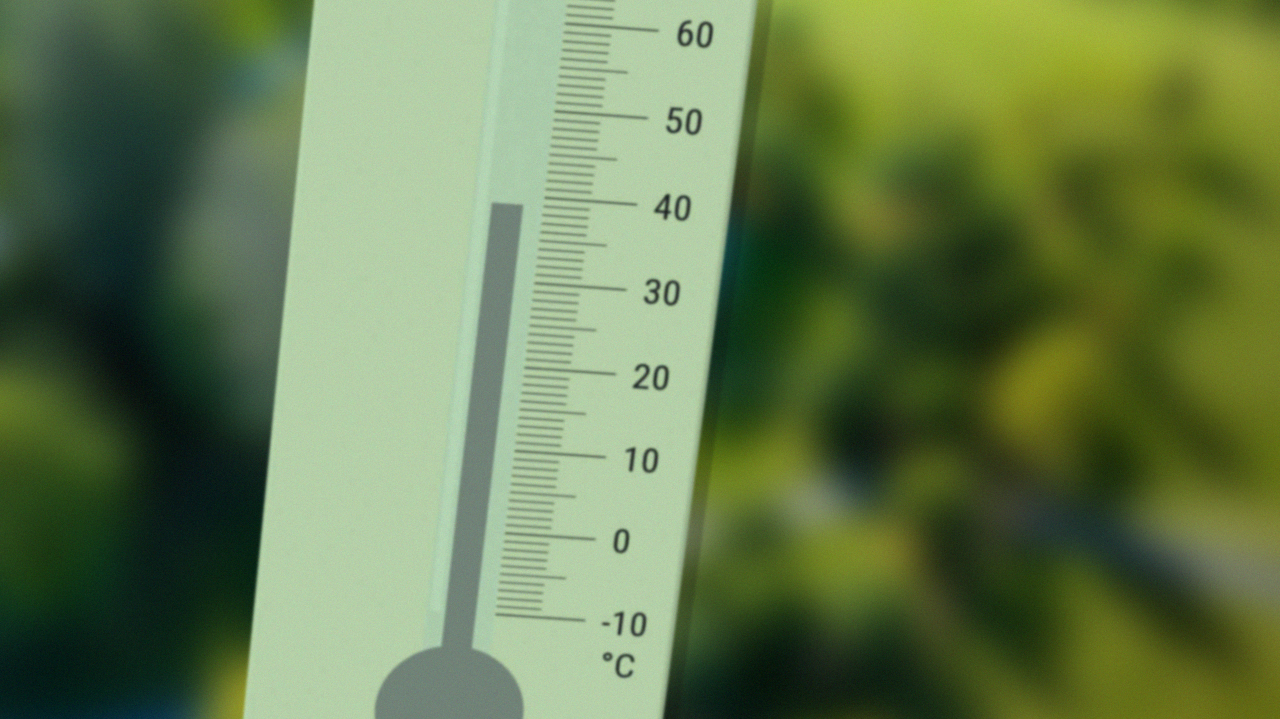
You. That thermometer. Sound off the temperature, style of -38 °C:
39 °C
